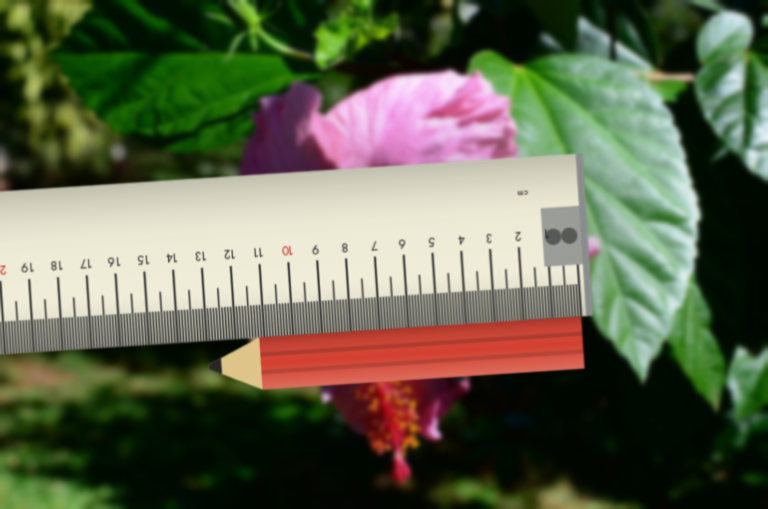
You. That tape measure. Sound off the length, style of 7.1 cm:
13 cm
